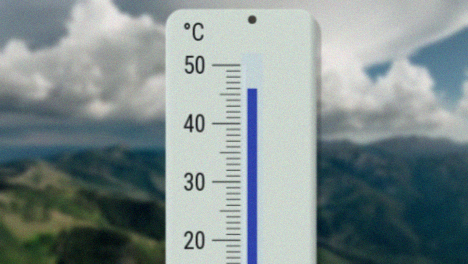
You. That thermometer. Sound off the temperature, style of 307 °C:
46 °C
